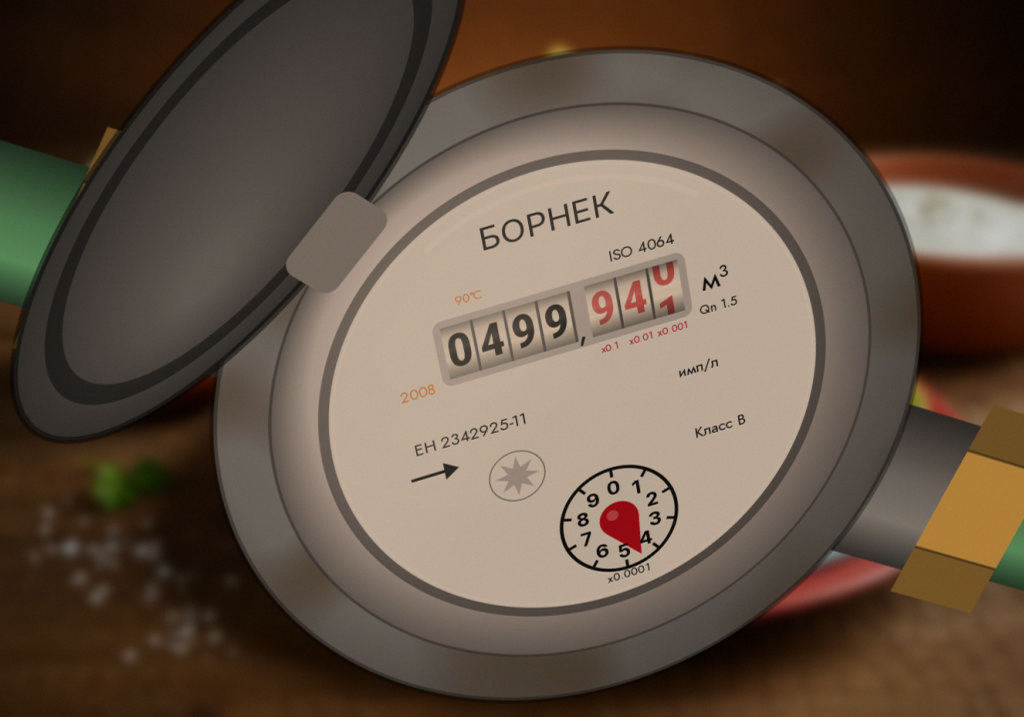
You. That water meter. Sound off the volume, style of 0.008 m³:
499.9404 m³
